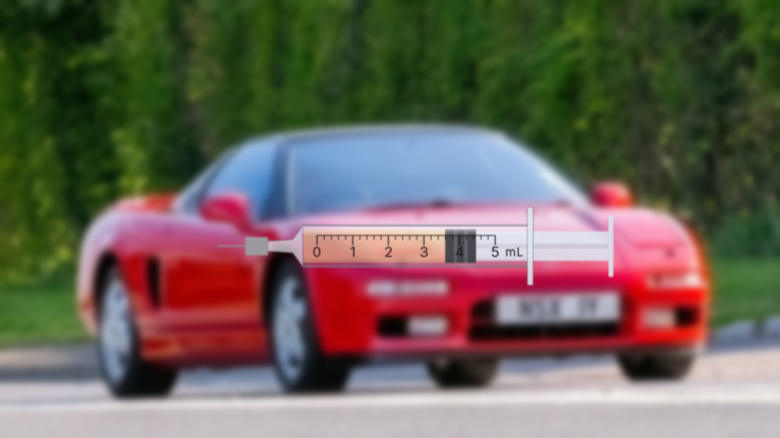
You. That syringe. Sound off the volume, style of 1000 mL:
3.6 mL
